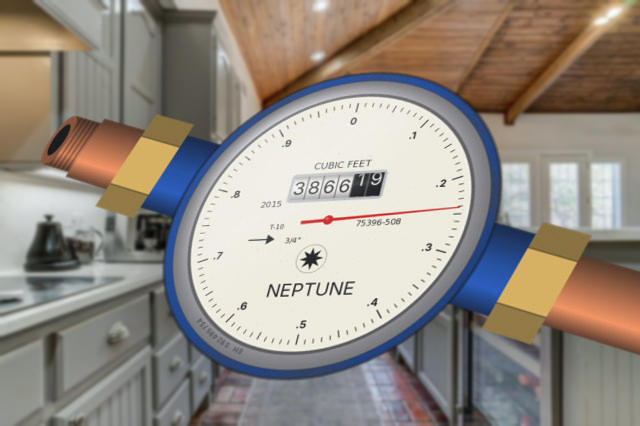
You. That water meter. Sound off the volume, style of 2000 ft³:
386619.24 ft³
